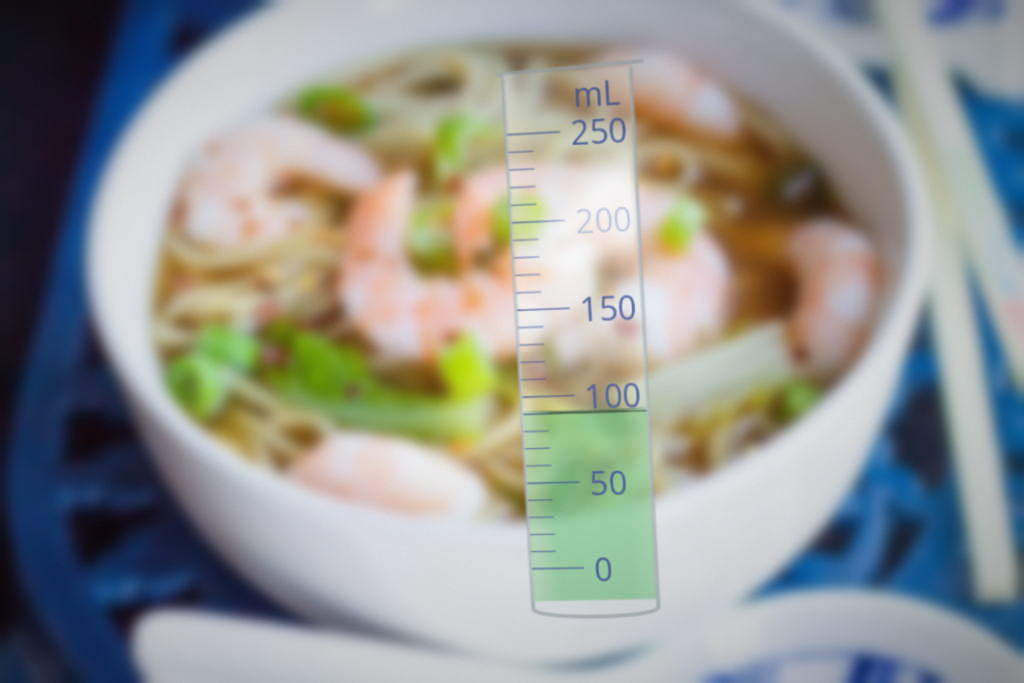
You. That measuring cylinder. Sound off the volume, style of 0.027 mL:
90 mL
